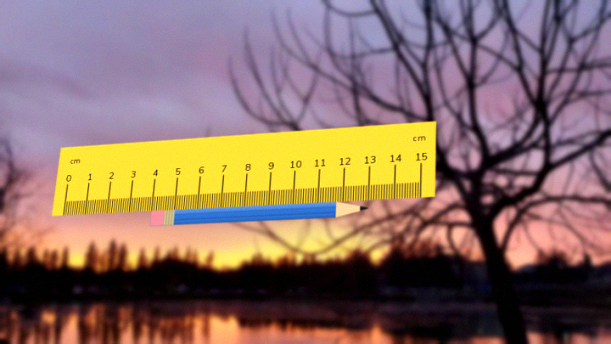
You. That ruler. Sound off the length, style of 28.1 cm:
9 cm
